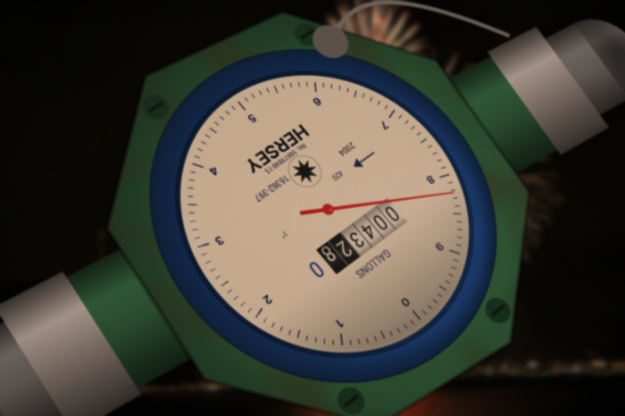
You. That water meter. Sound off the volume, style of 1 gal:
43278.2 gal
